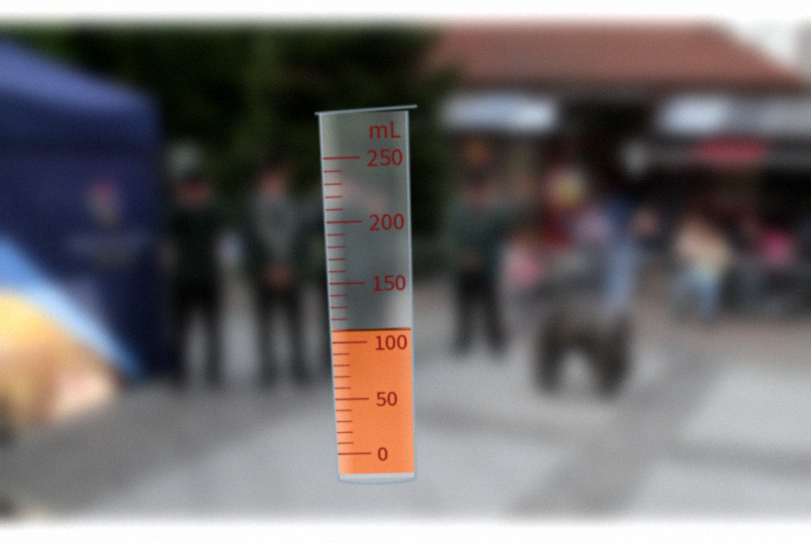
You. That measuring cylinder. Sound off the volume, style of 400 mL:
110 mL
